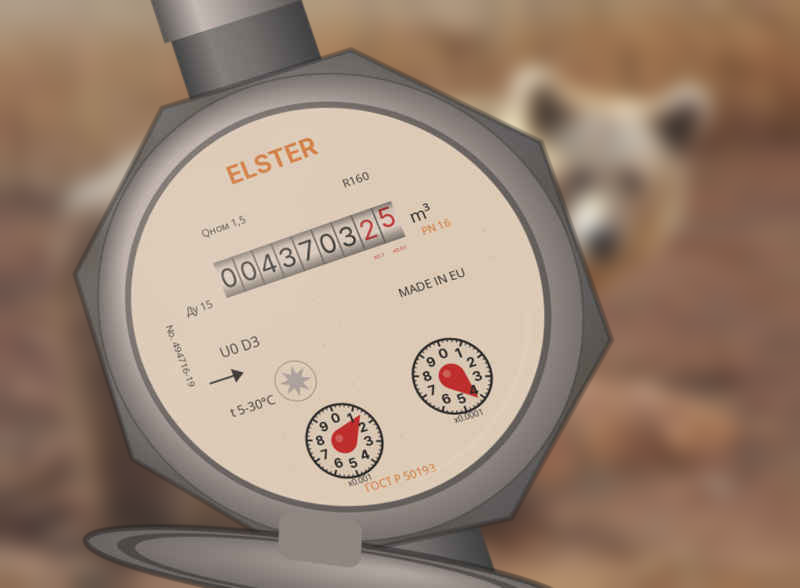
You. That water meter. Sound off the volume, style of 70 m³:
43703.2514 m³
